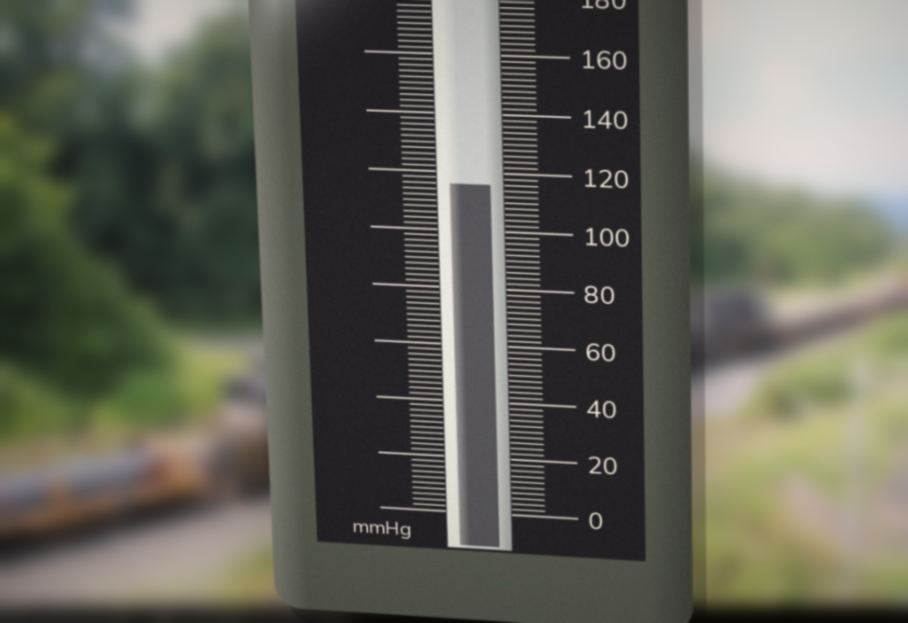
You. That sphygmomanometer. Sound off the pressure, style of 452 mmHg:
116 mmHg
